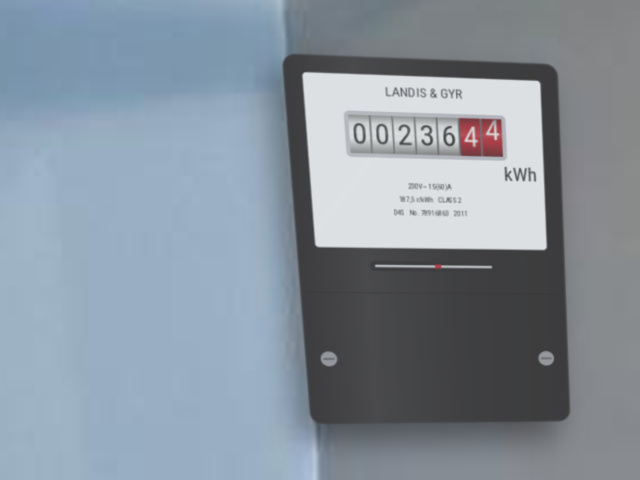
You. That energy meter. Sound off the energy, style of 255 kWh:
236.44 kWh
